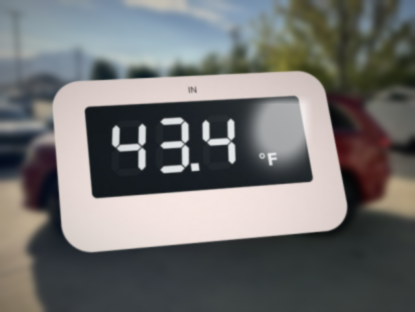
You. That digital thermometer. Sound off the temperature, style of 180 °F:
43.4 °F
